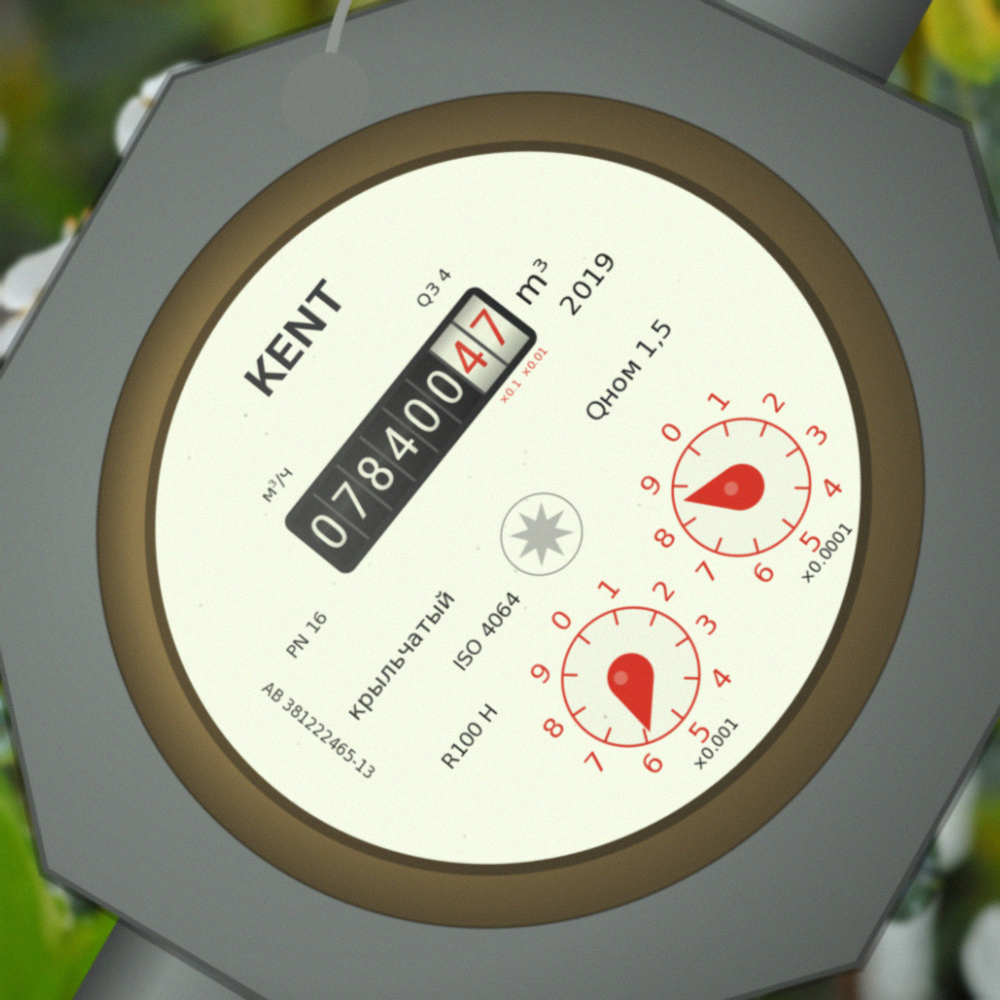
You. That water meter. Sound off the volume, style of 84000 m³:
78400.4758 m³
